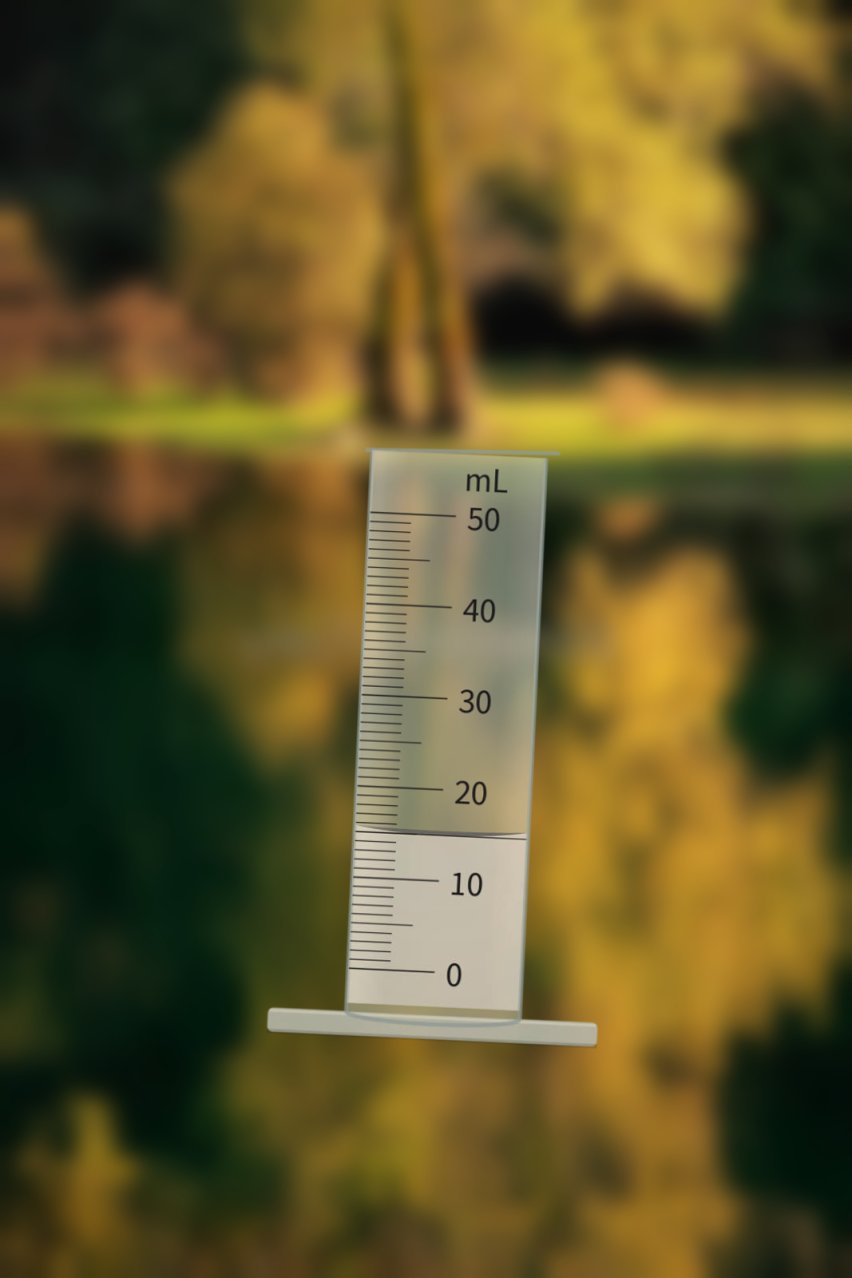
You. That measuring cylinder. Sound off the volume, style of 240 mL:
15 mL
